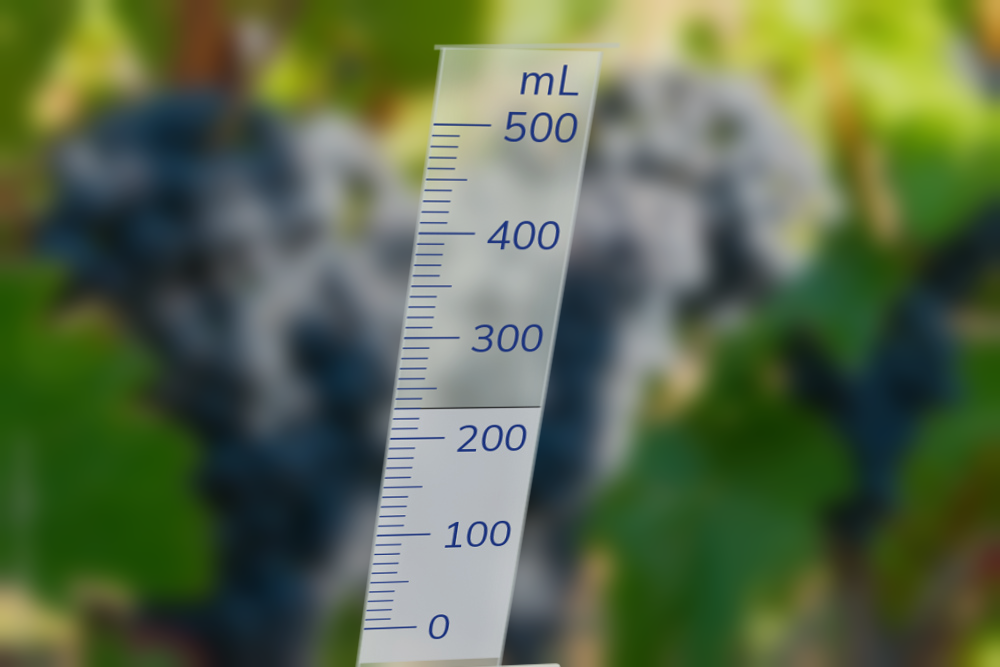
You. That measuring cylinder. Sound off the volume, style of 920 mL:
230 mL
